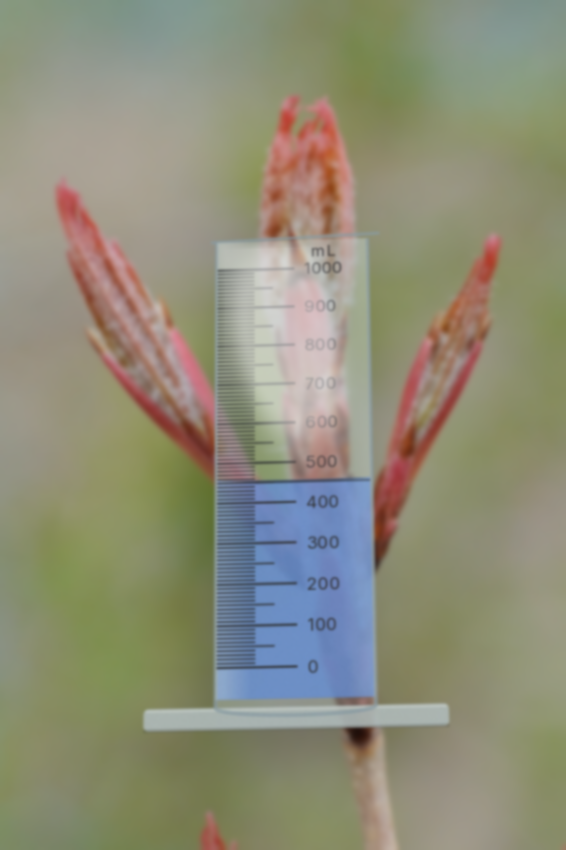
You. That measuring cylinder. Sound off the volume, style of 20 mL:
450 mL
